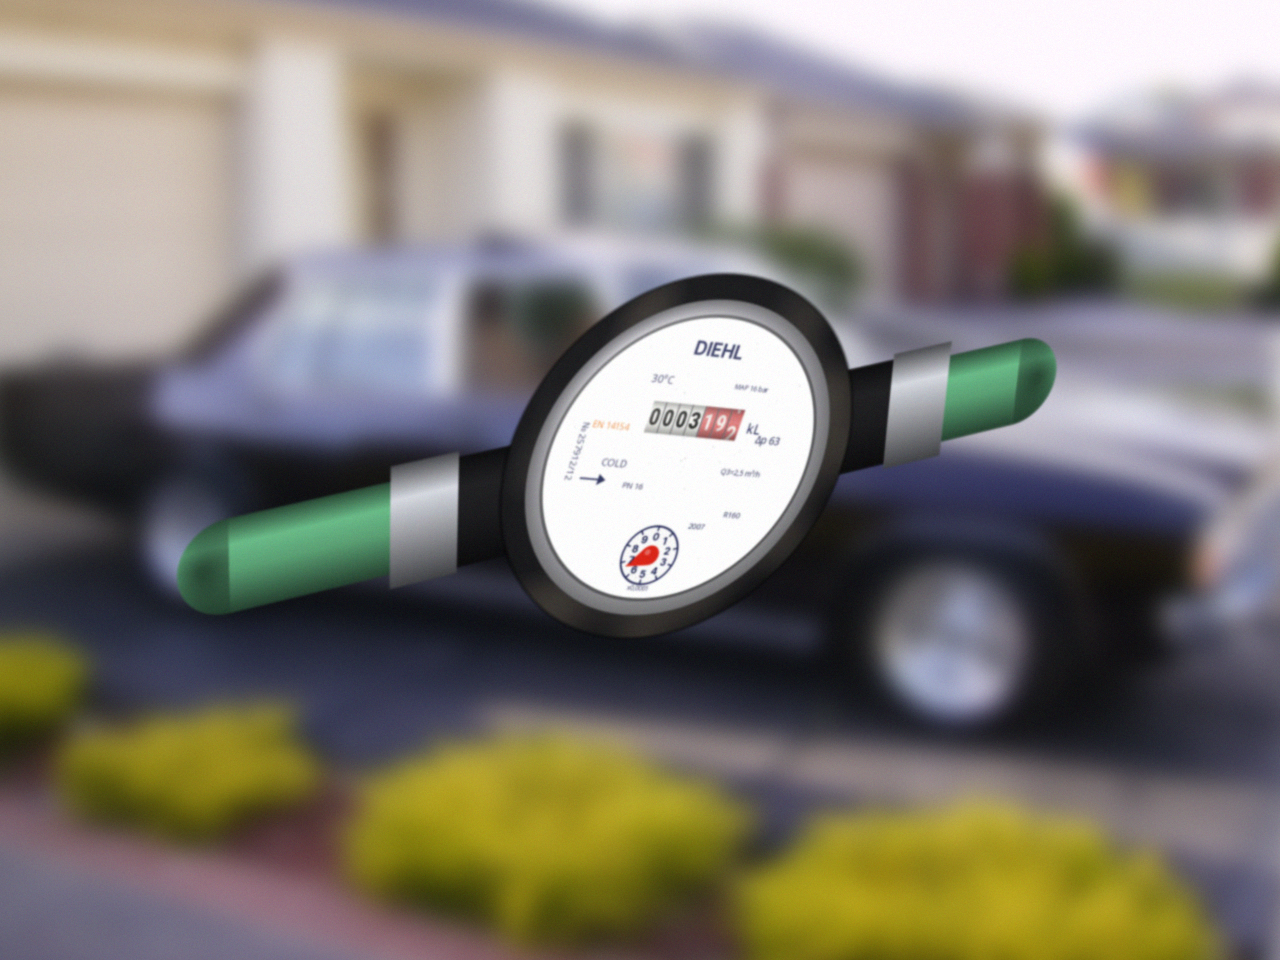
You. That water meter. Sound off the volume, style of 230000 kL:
3.1916 kL
